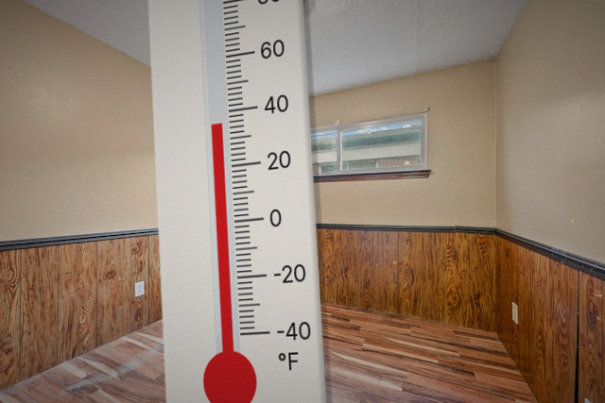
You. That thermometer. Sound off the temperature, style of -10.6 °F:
36 °F
